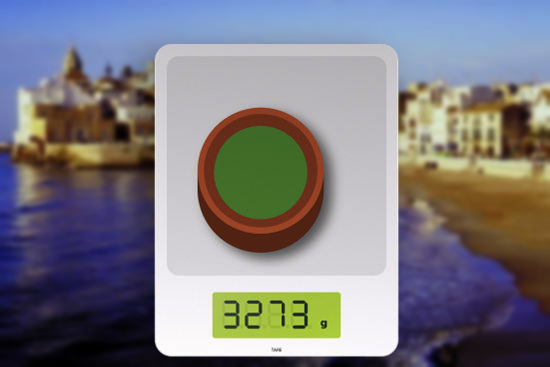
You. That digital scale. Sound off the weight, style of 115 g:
3273 g
